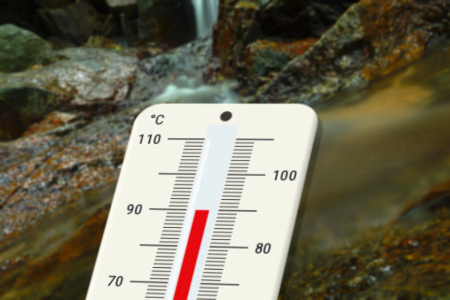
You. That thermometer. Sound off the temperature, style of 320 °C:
90 °C
